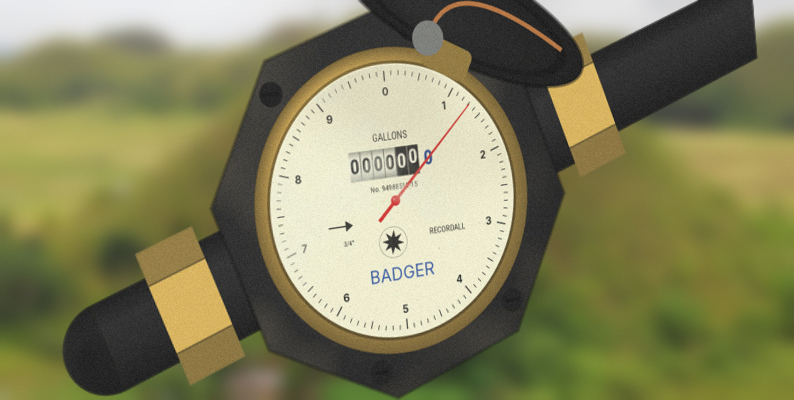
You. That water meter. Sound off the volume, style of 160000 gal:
1.3 gal
